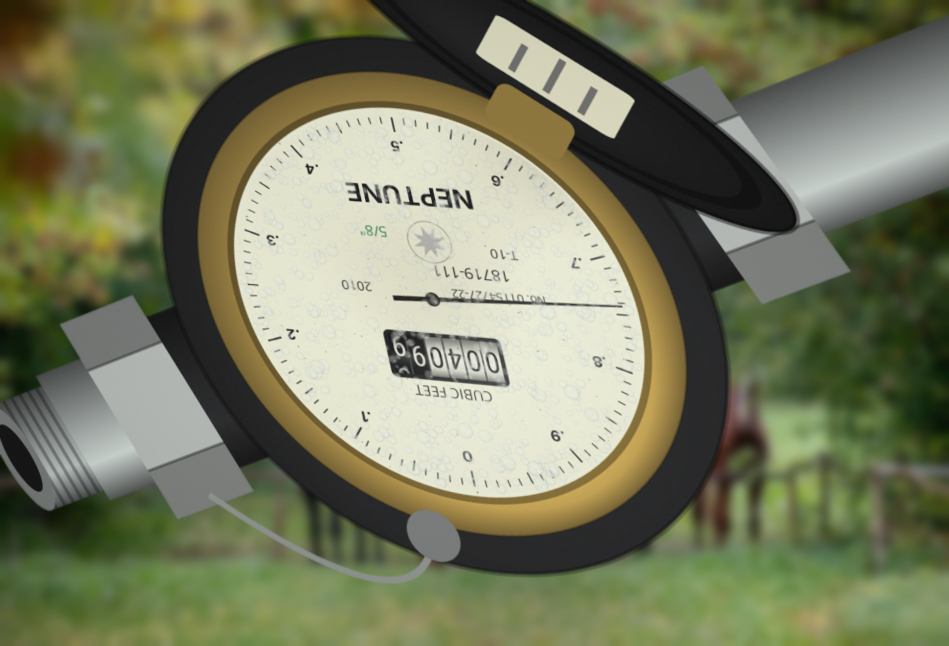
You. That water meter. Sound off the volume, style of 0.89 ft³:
4098.74 ft³
